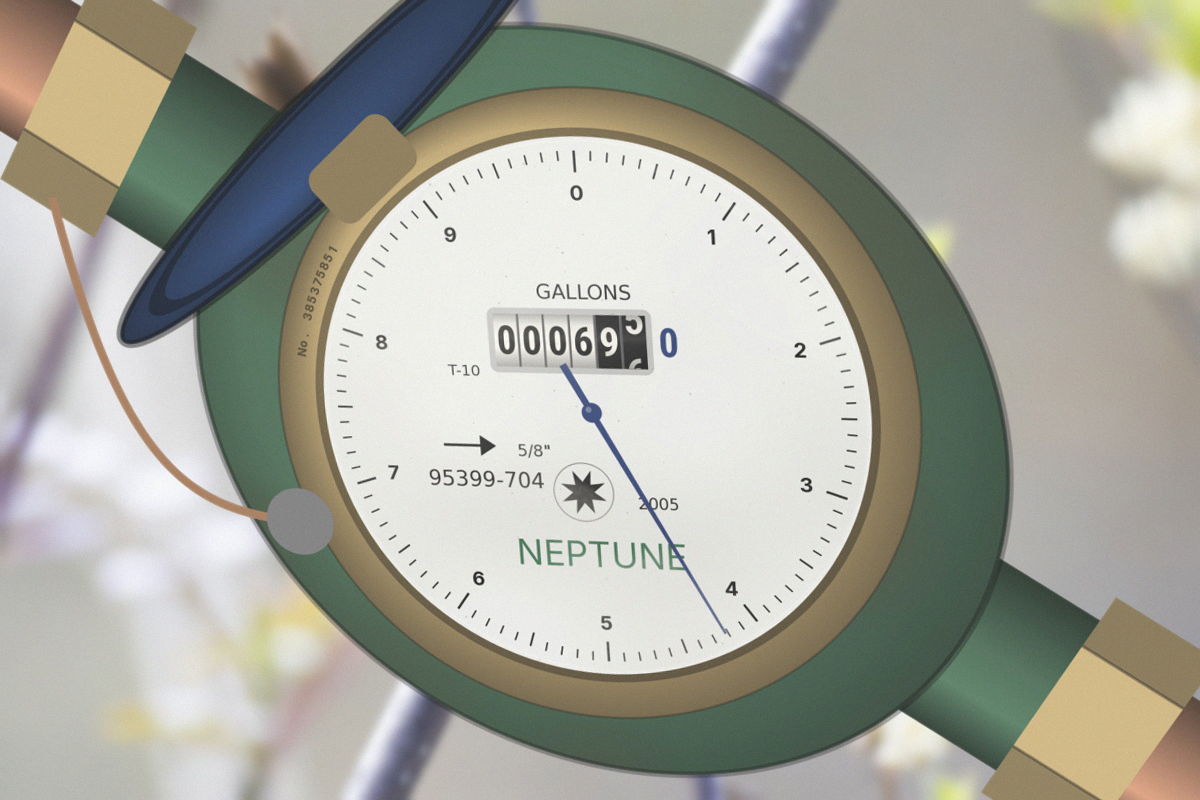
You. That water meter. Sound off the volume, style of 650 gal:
6954.2 gal
